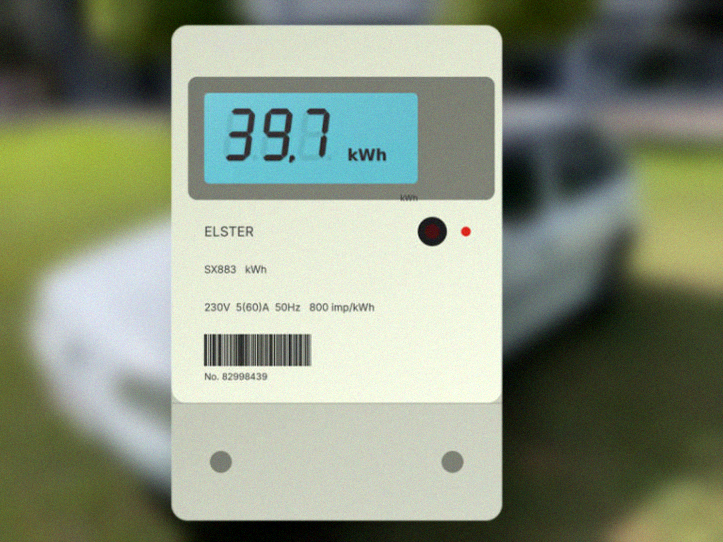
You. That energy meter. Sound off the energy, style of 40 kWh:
39.7 kWh
